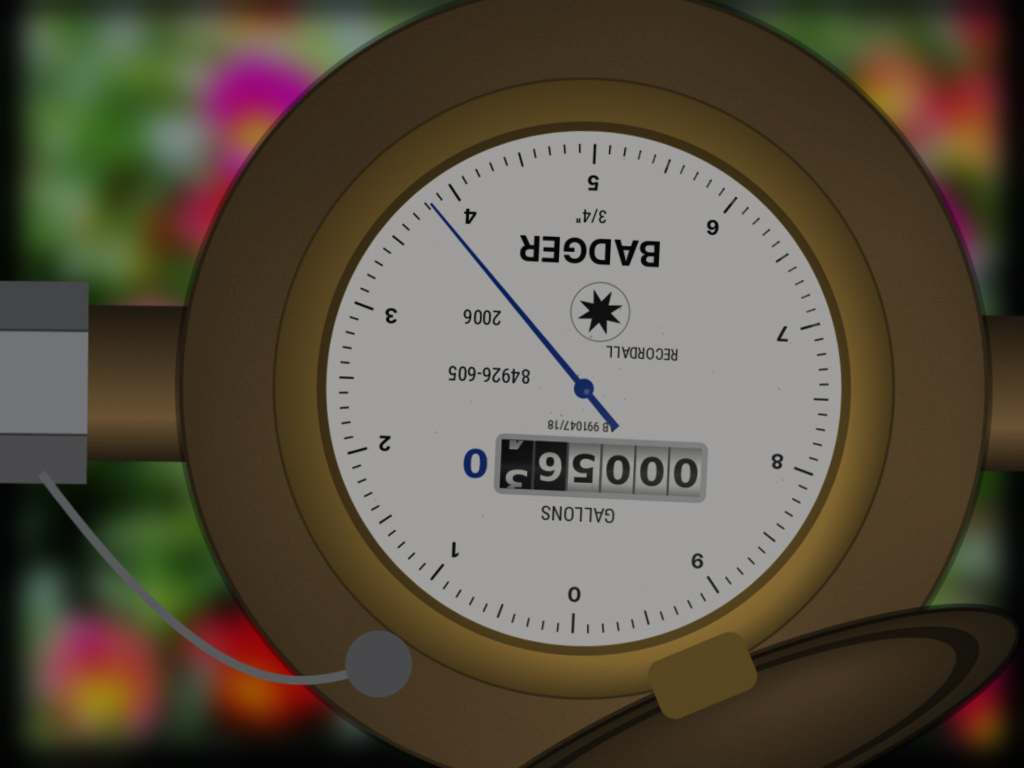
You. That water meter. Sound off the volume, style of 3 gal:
5633.8 gal
